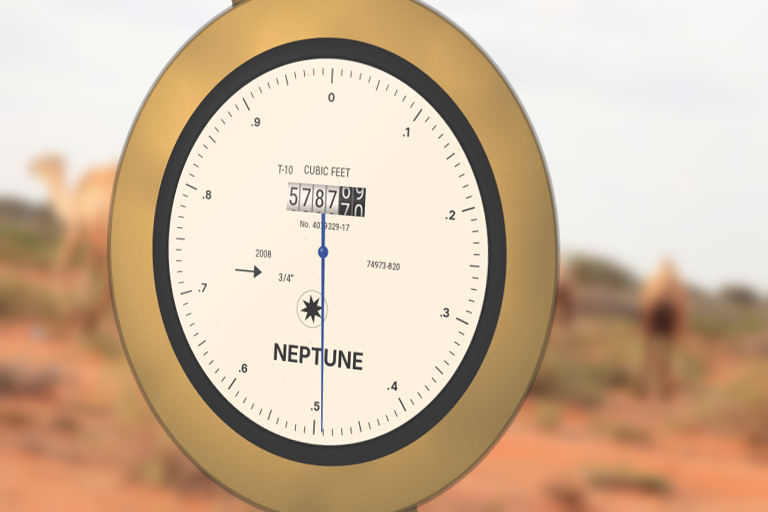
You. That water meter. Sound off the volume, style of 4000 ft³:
578769.49 ft³
